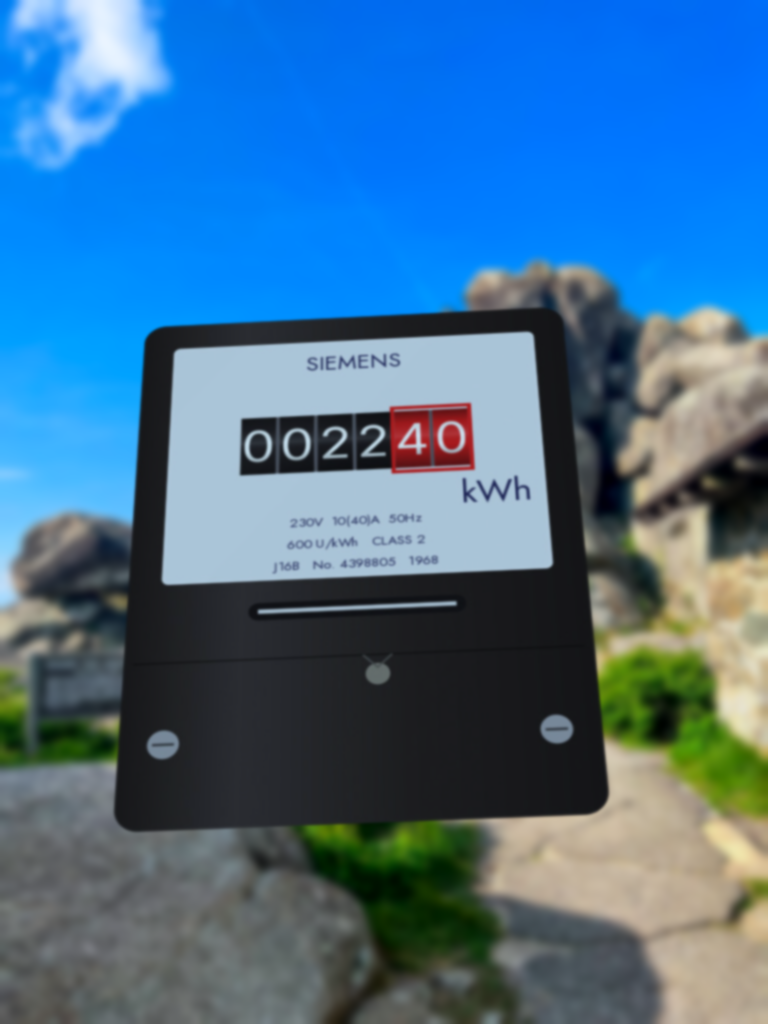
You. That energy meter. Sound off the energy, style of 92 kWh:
22.40 kWh
